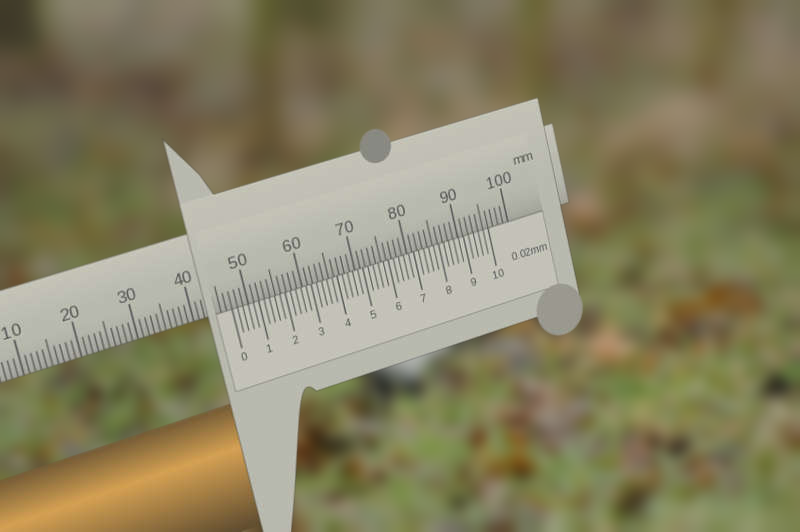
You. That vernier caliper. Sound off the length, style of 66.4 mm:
47.0 mm
